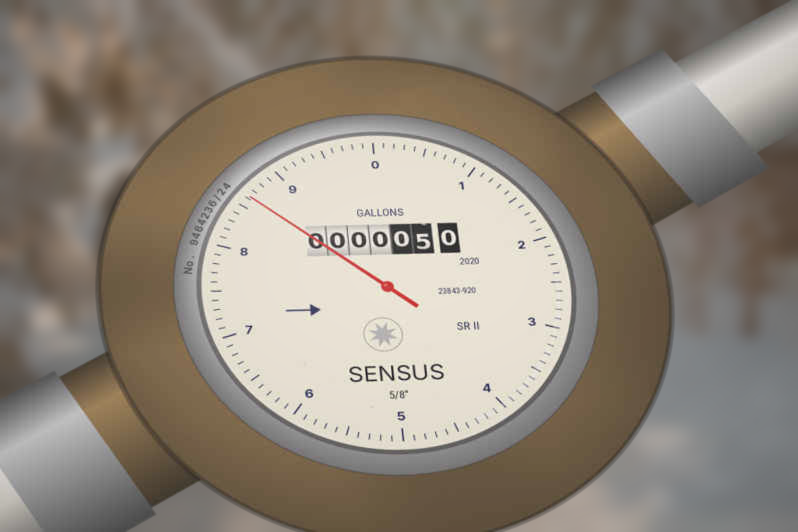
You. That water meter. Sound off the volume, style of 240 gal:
48.6 gal
